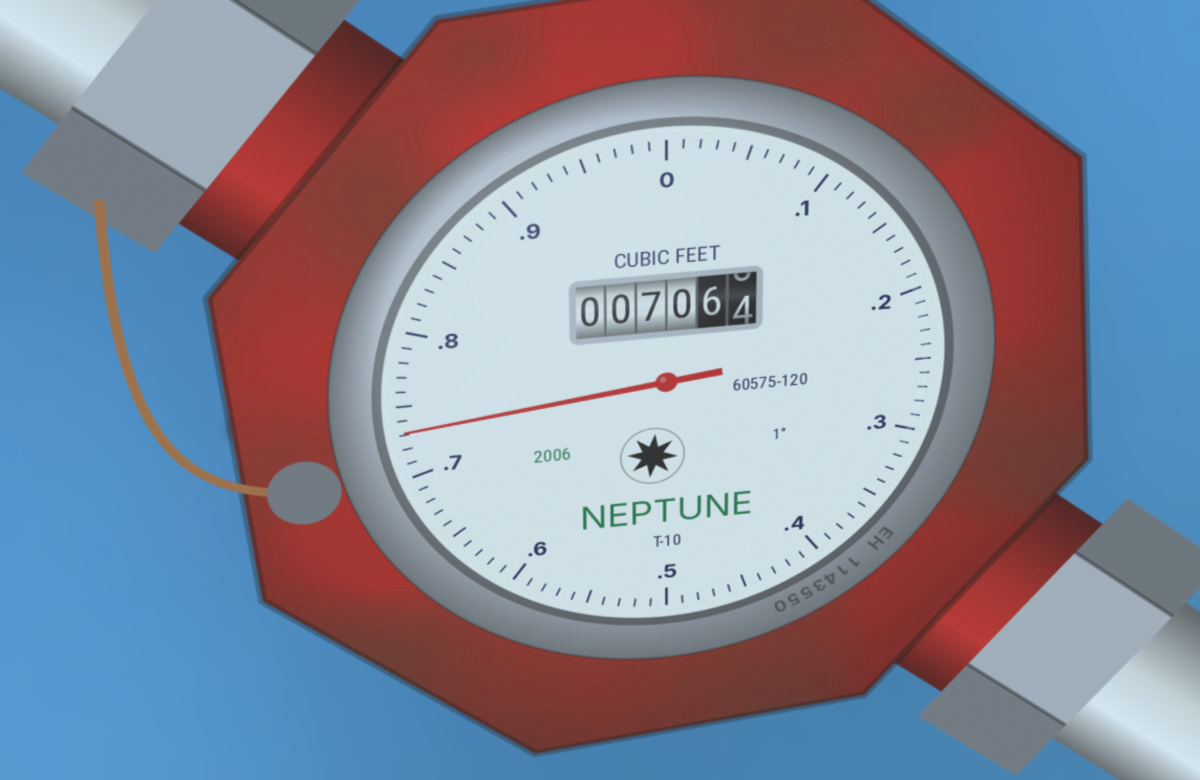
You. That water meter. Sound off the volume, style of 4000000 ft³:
7063.73 ft³
